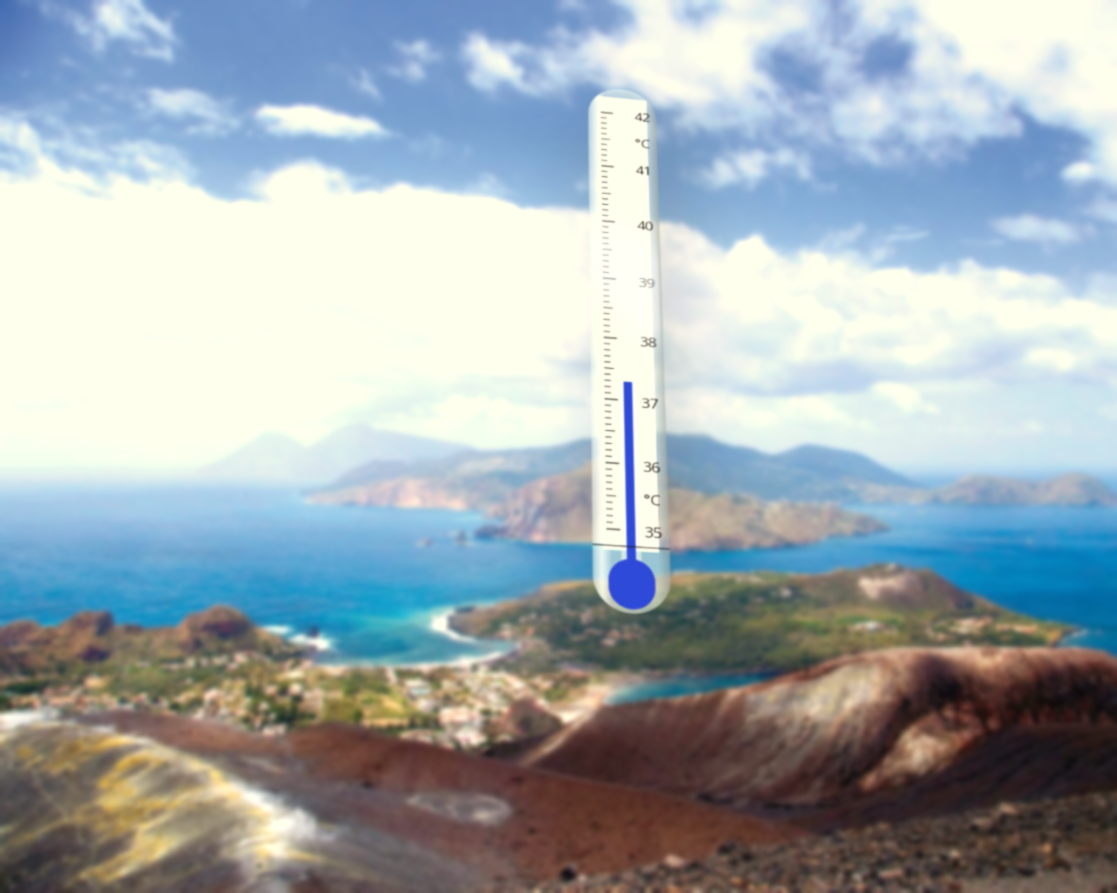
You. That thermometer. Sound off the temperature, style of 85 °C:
37.3 °C
